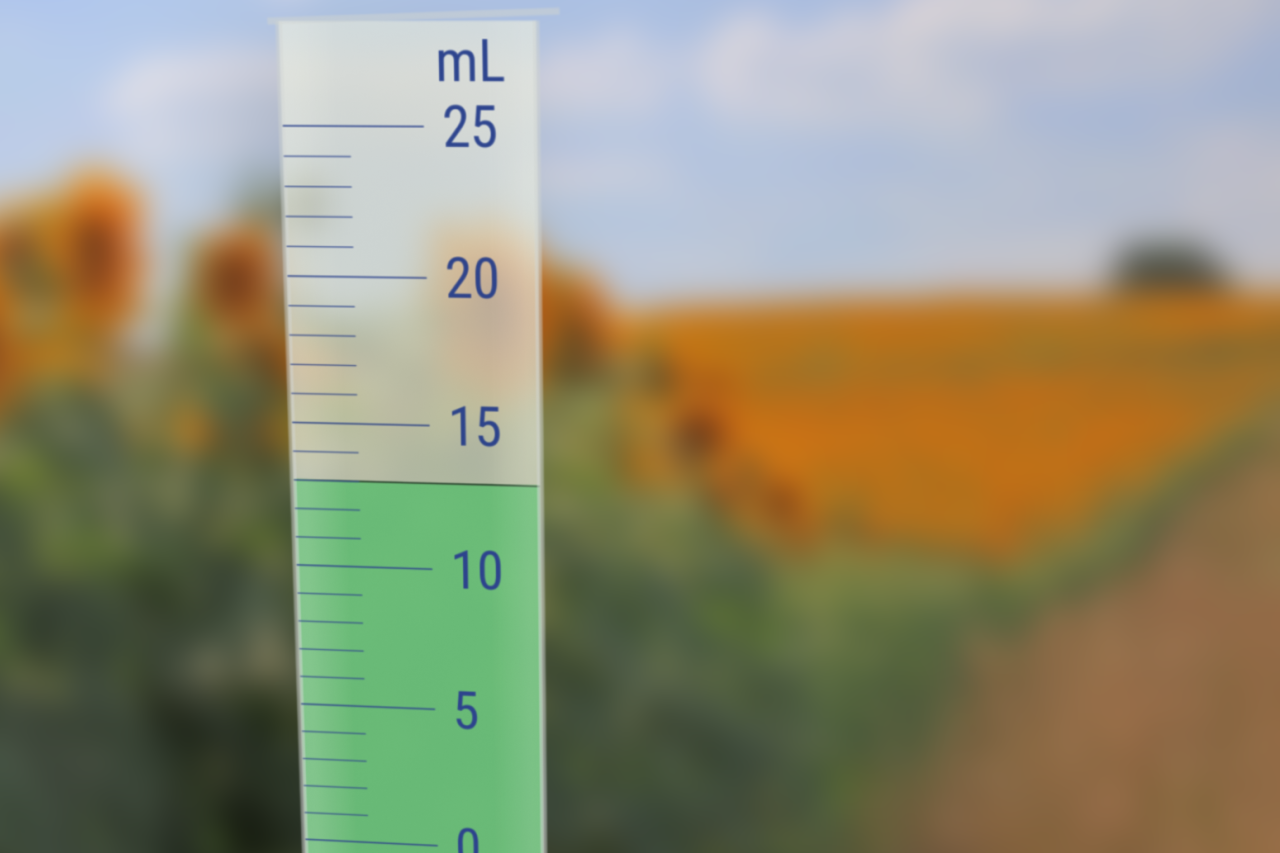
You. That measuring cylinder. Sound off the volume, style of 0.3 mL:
13 mL
